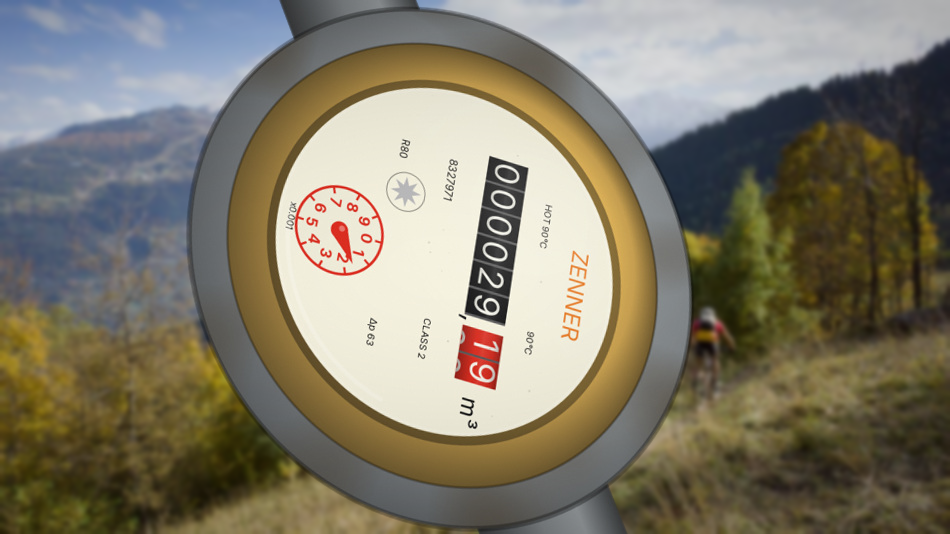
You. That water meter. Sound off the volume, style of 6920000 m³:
29.191 m³
